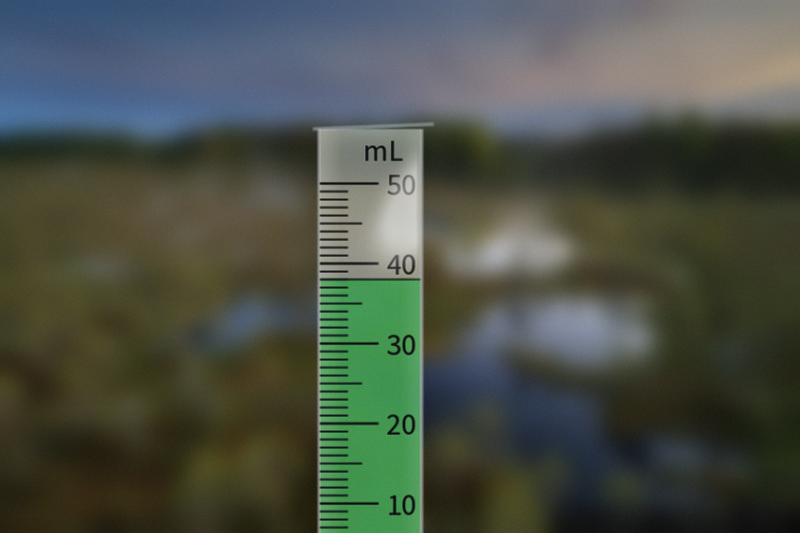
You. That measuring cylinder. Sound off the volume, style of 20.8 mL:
38 mL
